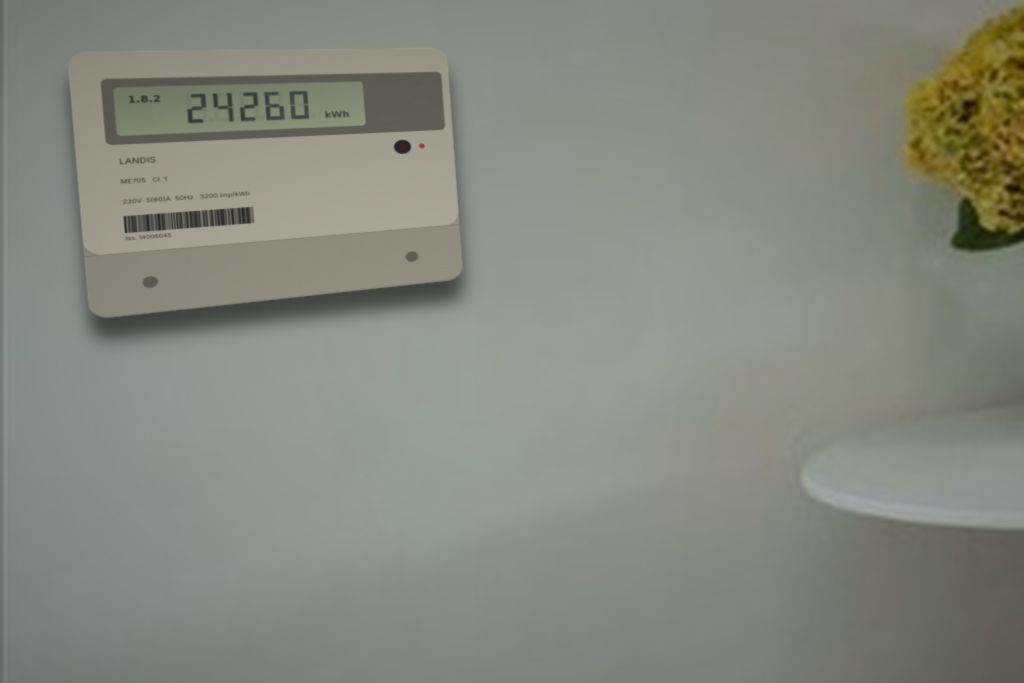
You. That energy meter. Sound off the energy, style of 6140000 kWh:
24260 kWh
